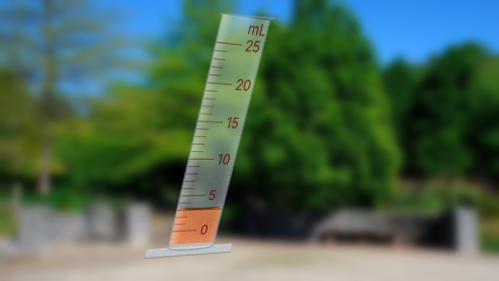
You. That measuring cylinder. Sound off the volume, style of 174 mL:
3 mL
